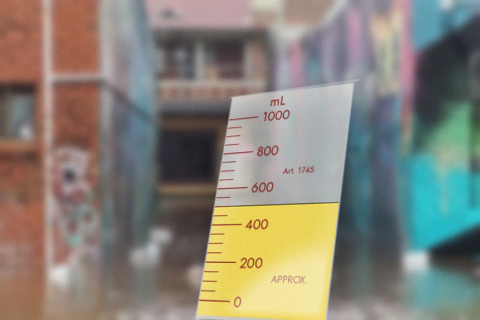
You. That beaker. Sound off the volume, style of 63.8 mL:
500 mL
